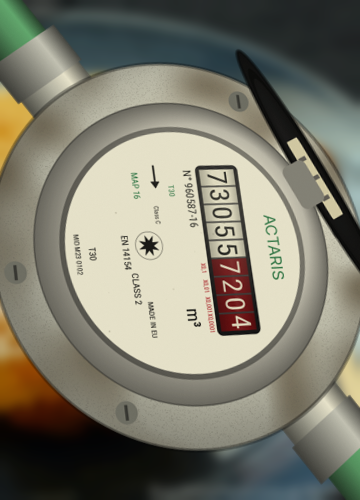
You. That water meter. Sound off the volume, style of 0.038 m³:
73055.7204 m³
